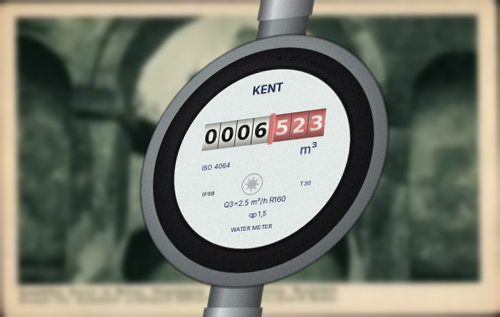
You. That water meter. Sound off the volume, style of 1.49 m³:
6.523 m³
